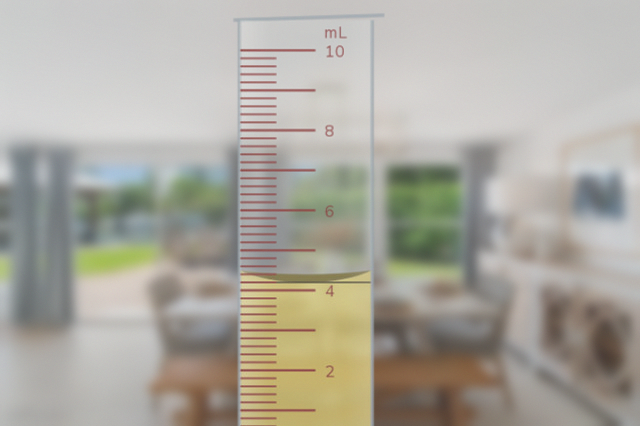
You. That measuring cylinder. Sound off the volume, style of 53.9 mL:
4.2 mL
